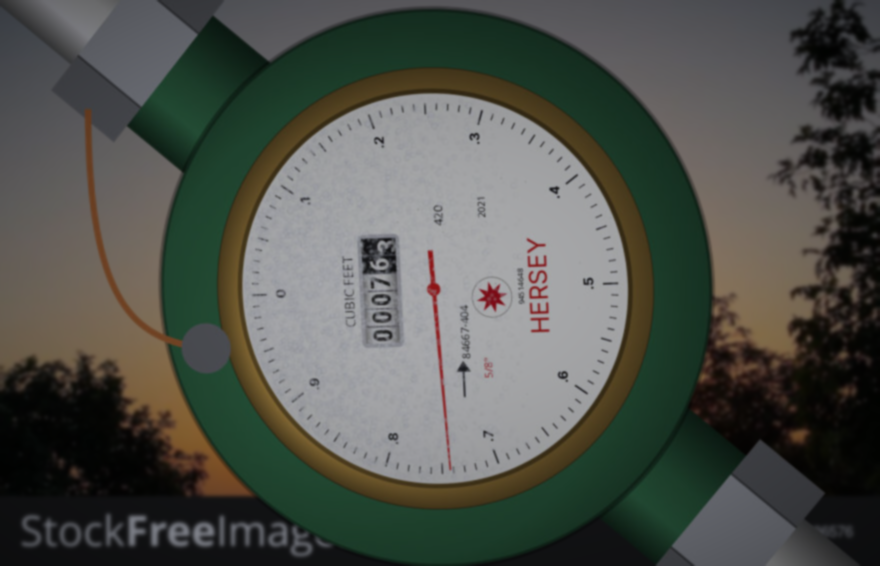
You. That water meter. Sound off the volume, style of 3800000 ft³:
762.74 ft³
